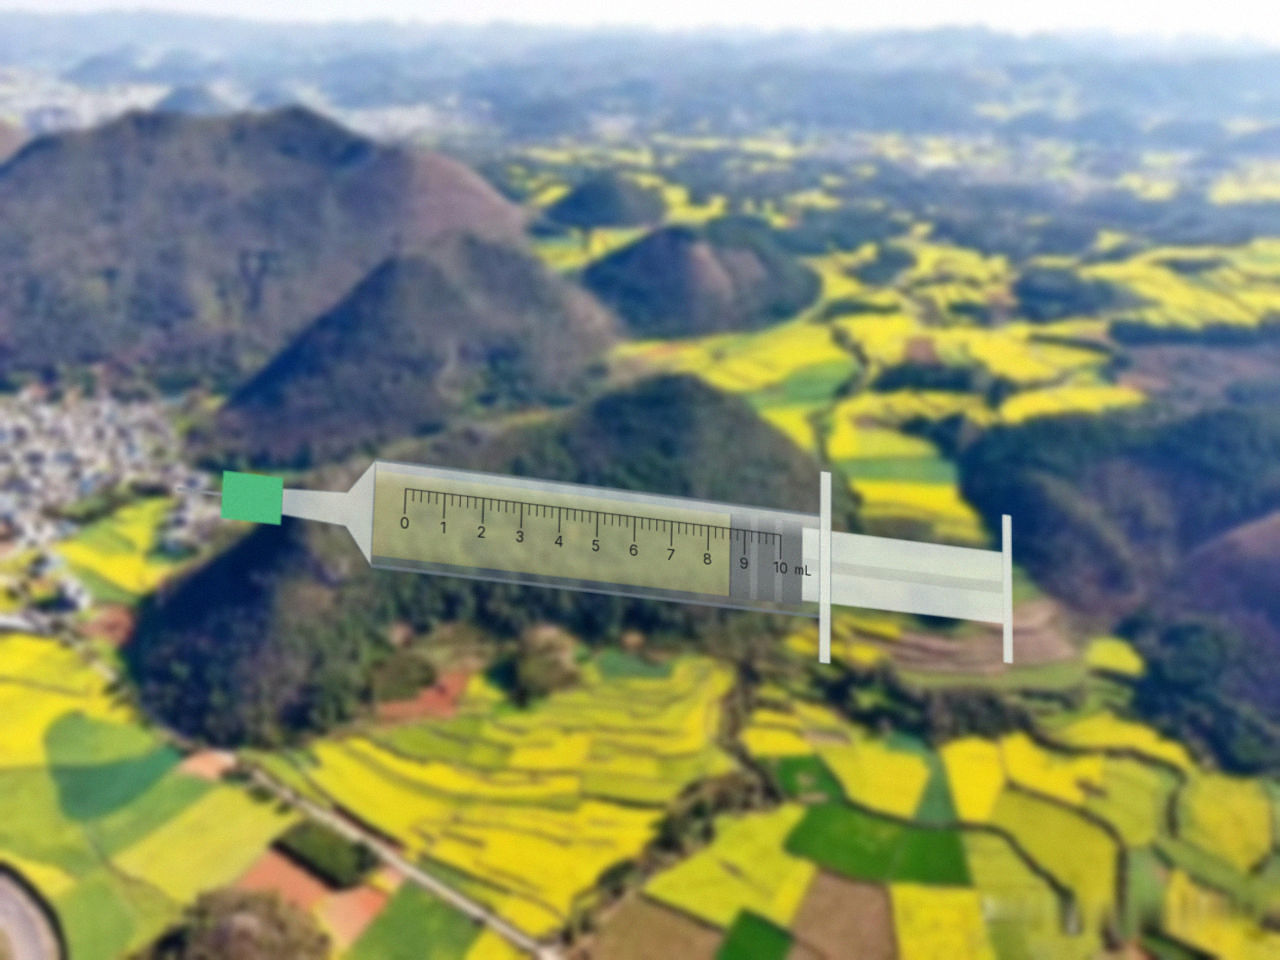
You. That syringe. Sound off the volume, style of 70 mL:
8.6 mL
